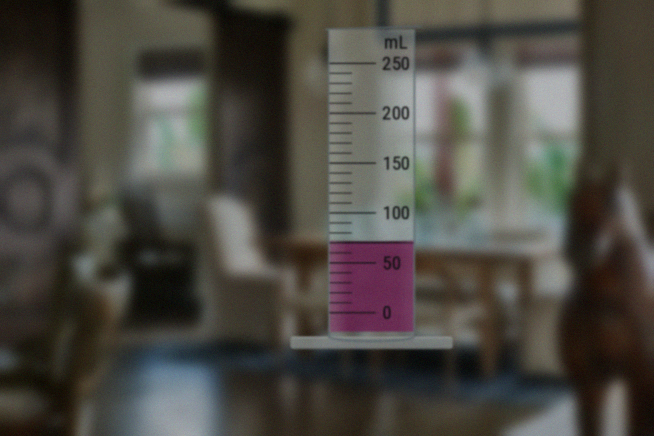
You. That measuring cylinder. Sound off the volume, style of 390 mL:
70 mL
